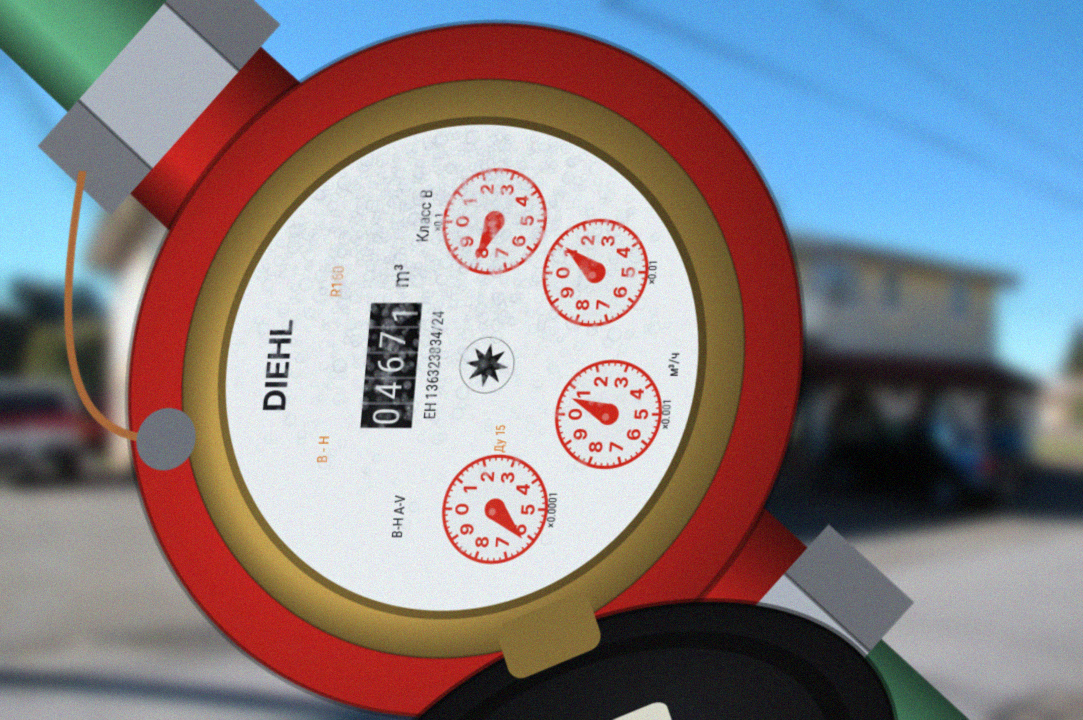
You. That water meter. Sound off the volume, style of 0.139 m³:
4670.8106 m³
